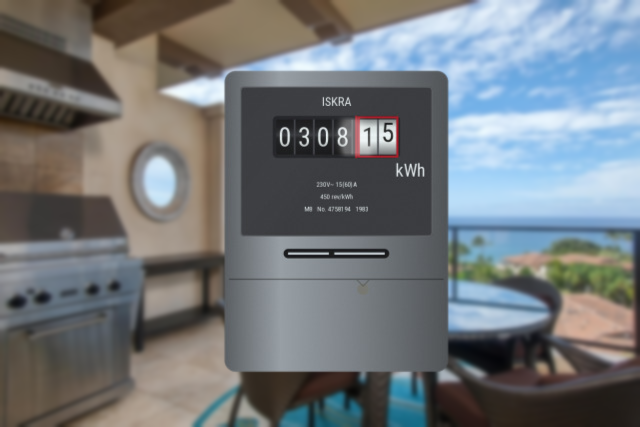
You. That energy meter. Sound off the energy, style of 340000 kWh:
308.15 kWh
